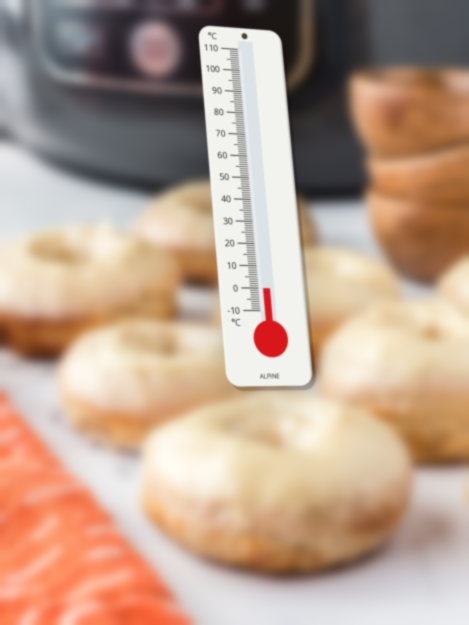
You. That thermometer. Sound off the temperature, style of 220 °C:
0 °C
